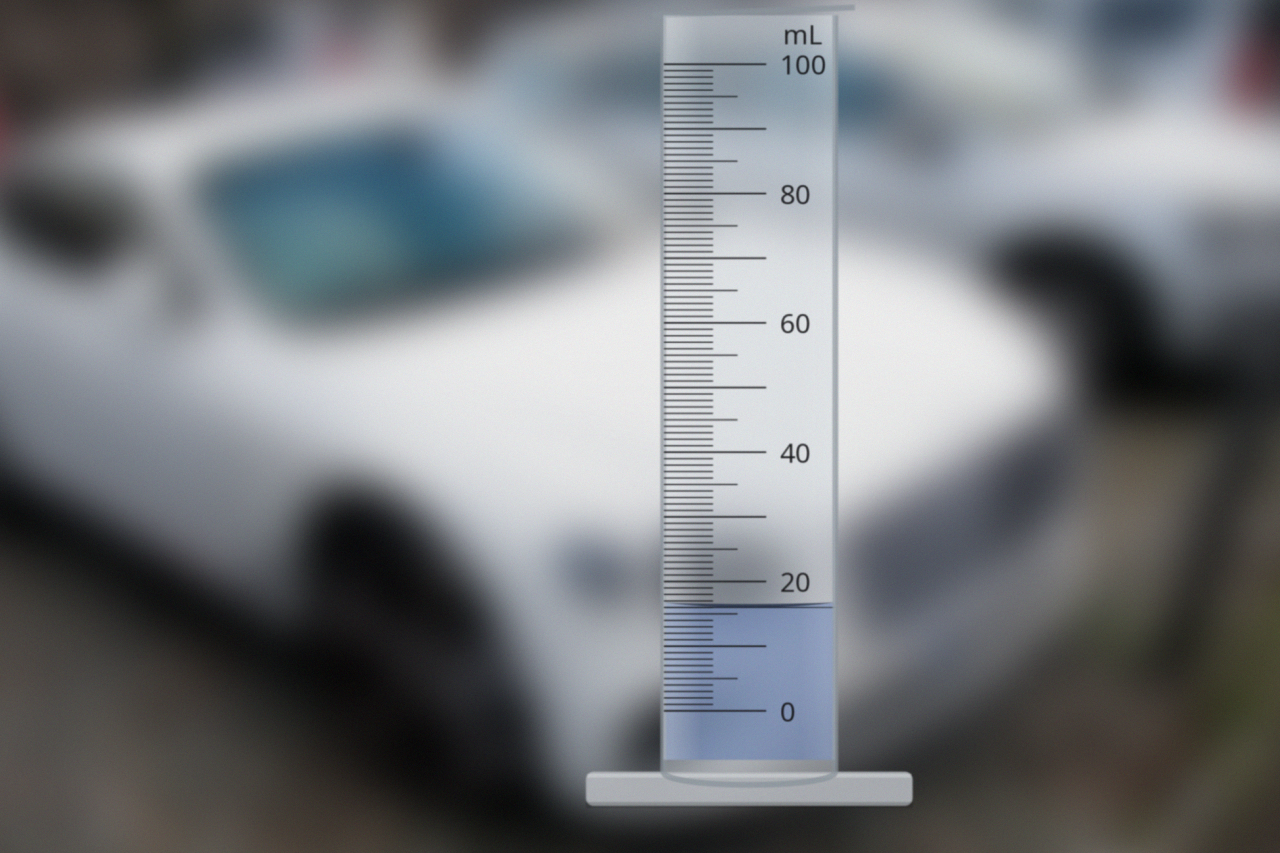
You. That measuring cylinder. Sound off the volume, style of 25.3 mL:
16 mL
